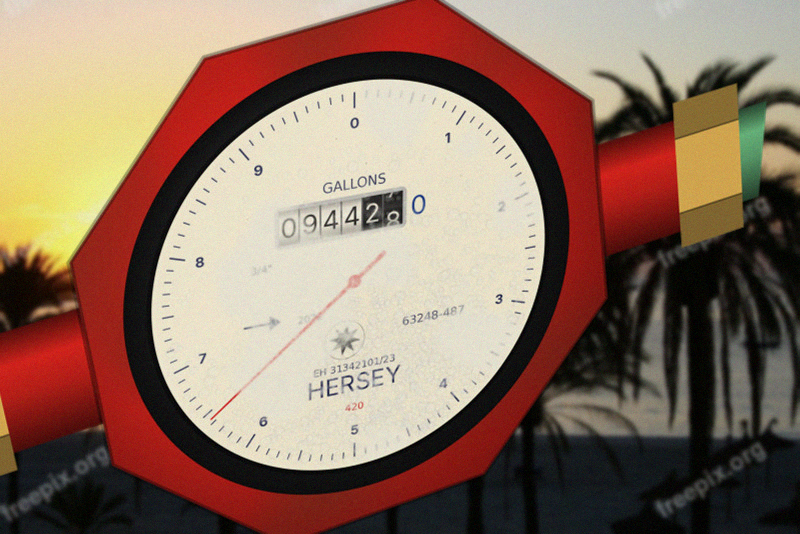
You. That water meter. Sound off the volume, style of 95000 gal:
944276.4 gal
